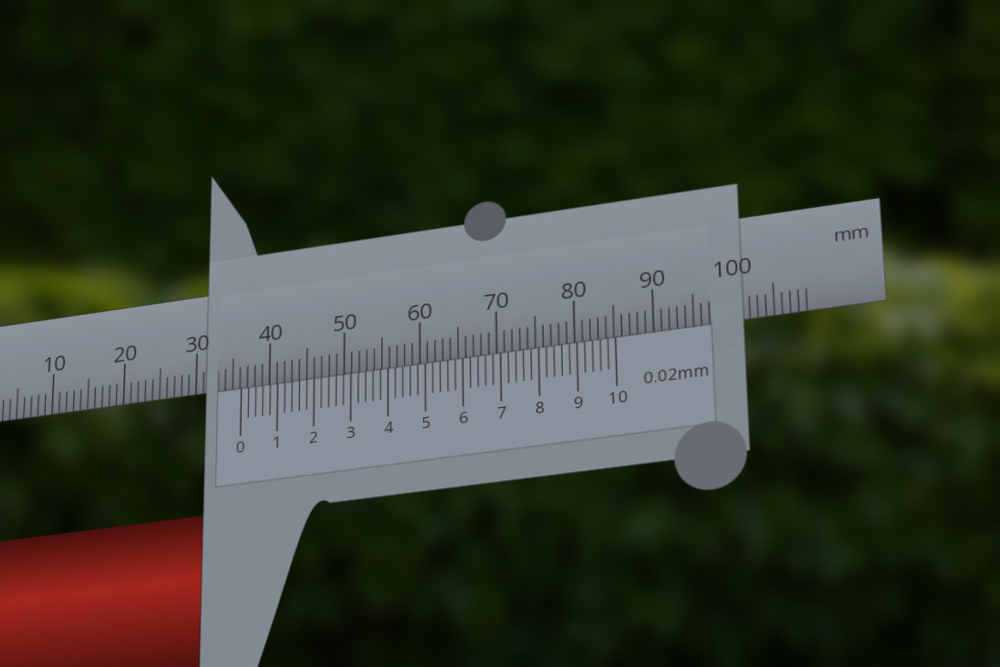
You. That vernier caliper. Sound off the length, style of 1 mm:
36.2 mm
